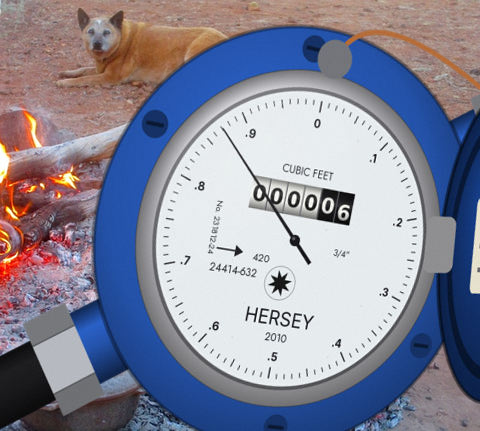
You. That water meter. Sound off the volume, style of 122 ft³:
5.87 ft³
